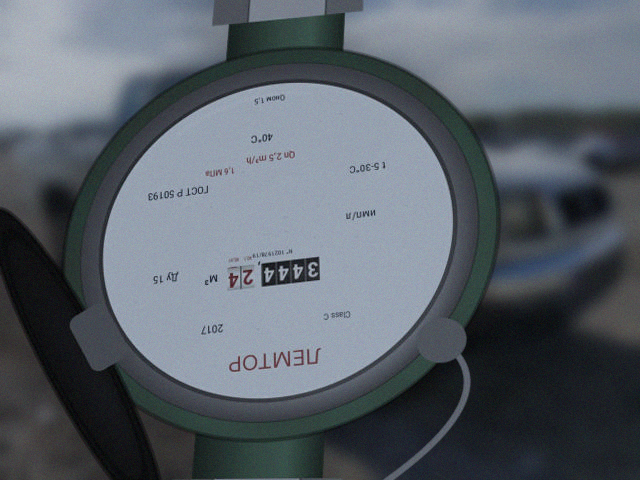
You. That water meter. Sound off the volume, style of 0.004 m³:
3444.24 m³
